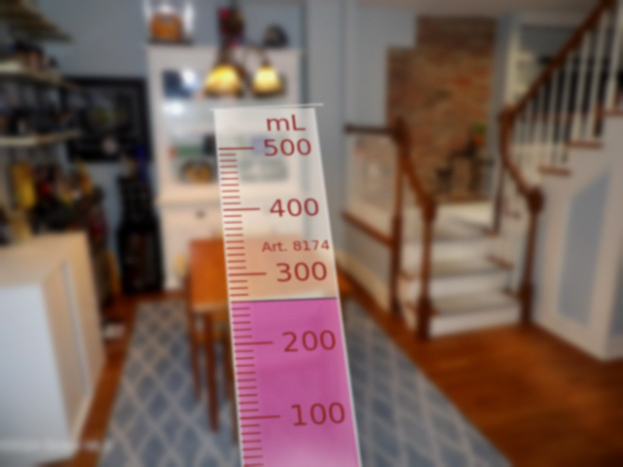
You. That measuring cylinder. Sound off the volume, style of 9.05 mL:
260 mL
